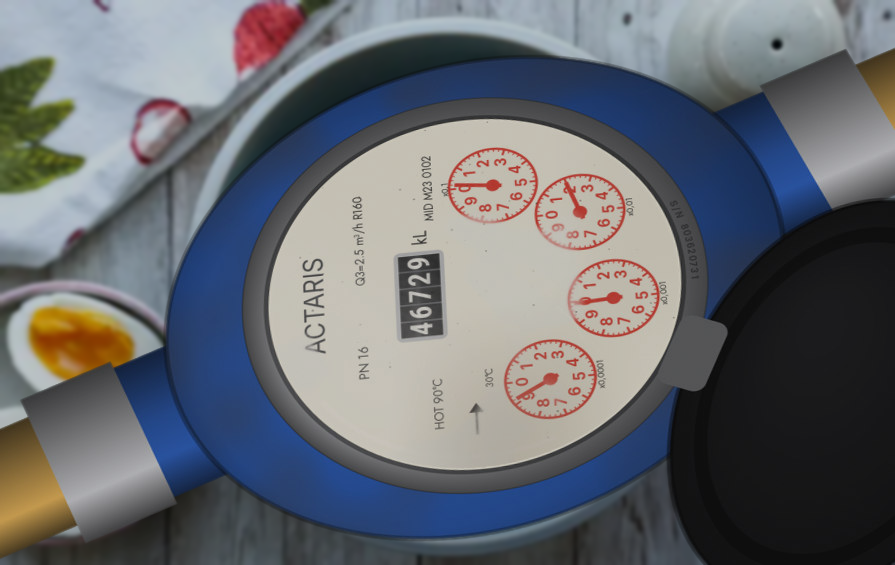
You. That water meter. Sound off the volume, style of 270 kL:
46729.0199 kL
